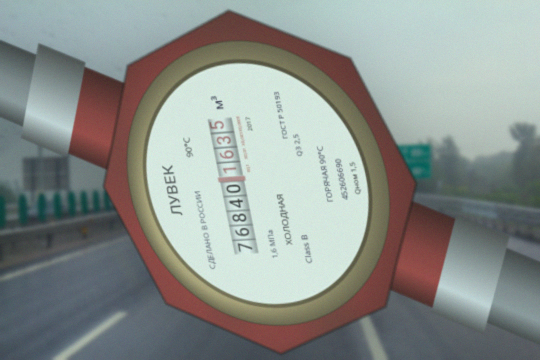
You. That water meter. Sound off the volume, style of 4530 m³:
76840.1635 m³
